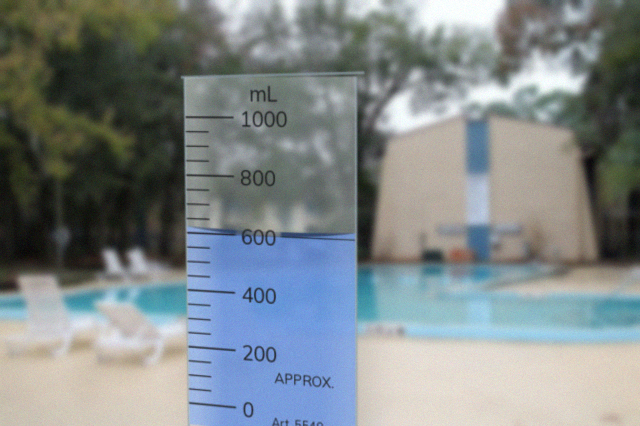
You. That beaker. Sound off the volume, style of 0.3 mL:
600 mL
